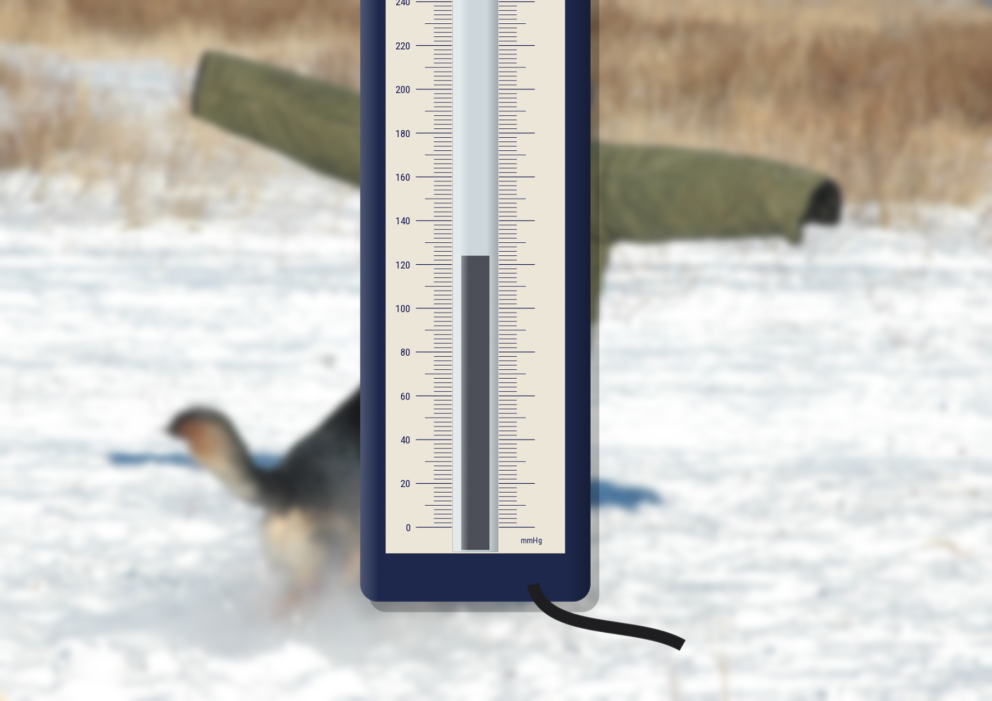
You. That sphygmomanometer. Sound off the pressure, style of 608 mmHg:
124 mmHg
